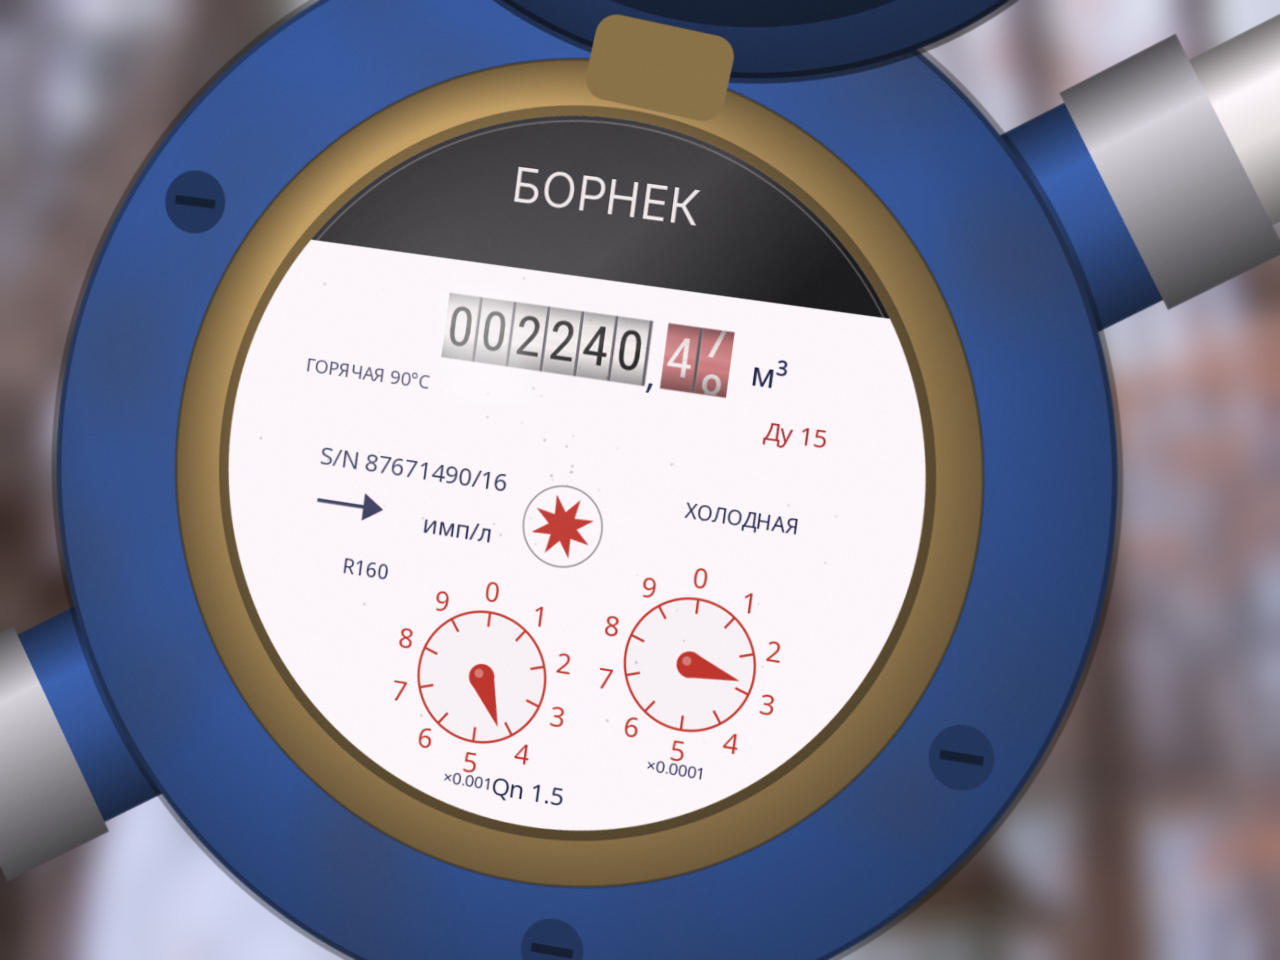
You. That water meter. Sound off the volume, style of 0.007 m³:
2240.4742 m³
